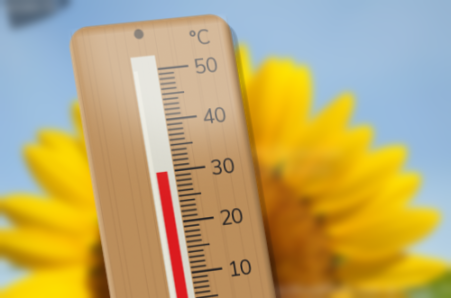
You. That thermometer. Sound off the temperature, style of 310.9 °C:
30 °C
